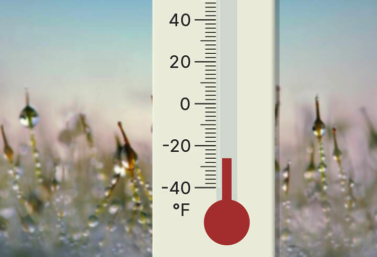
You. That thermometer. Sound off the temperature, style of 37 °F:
-26 °F
